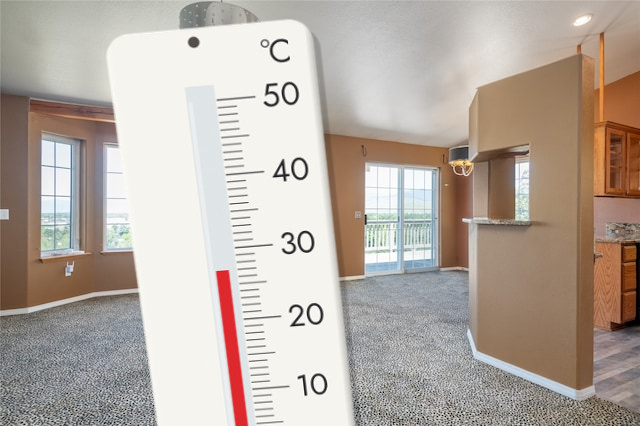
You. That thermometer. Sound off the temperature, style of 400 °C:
27 °C
